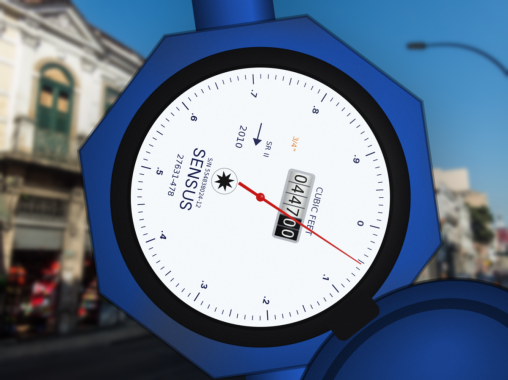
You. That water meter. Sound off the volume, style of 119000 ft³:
44700.05 ft³
